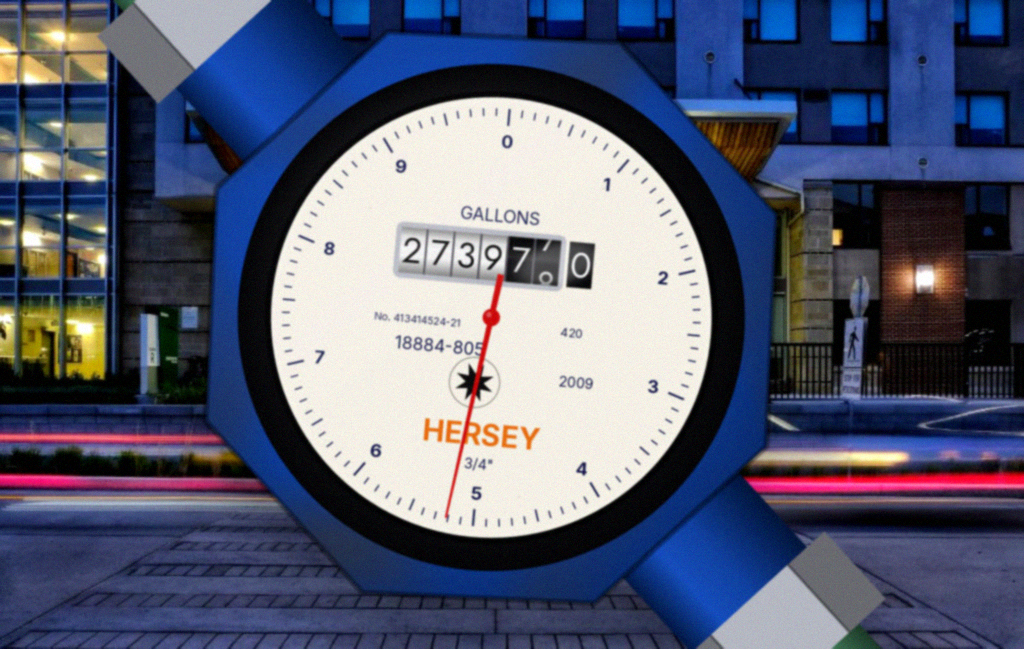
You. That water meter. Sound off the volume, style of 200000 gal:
2739775.2 gal
